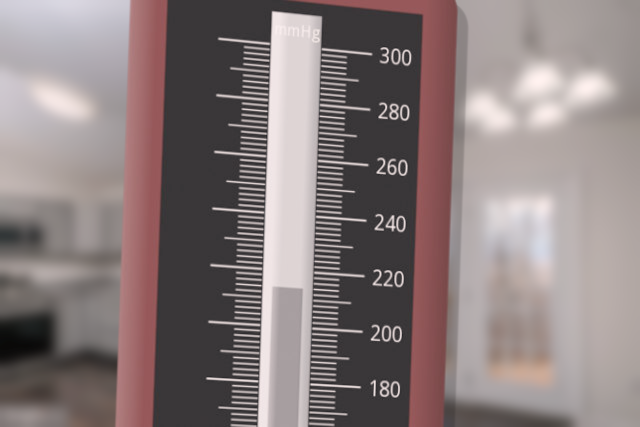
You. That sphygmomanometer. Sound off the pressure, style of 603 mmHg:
214 mmHg
